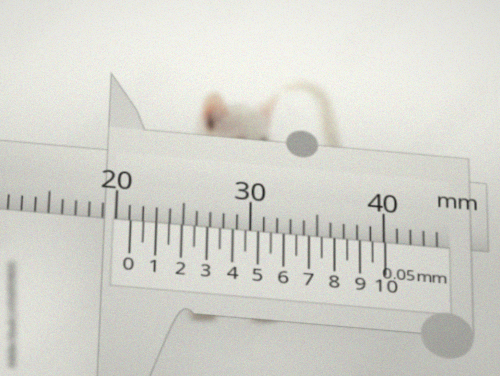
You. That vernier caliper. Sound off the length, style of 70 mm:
21.1 mm
